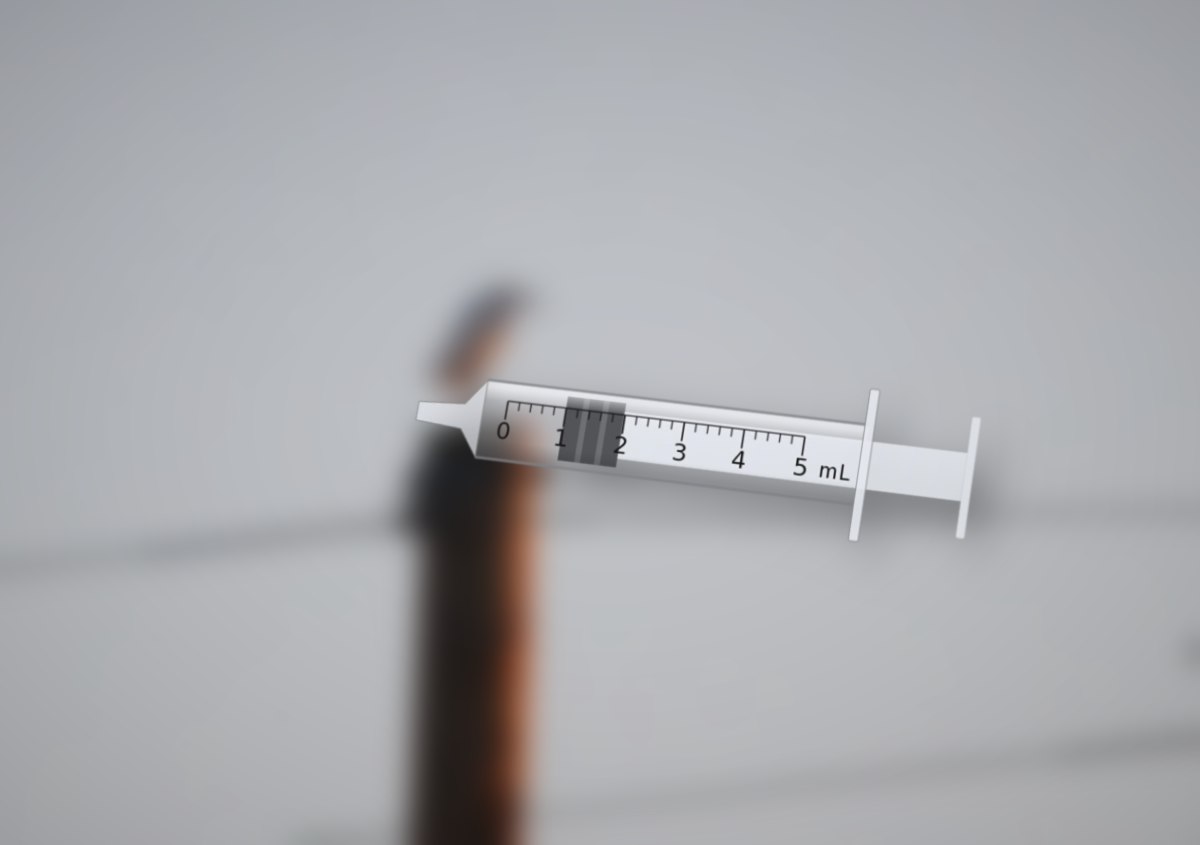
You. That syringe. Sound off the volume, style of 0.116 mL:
1 mL
